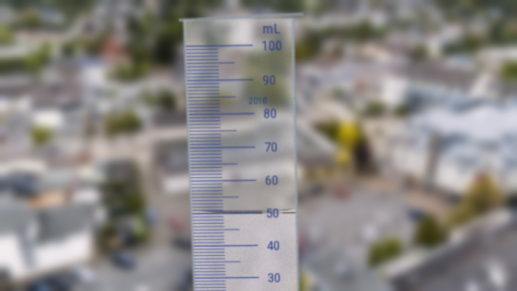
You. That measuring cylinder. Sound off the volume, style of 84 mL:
50 mL
